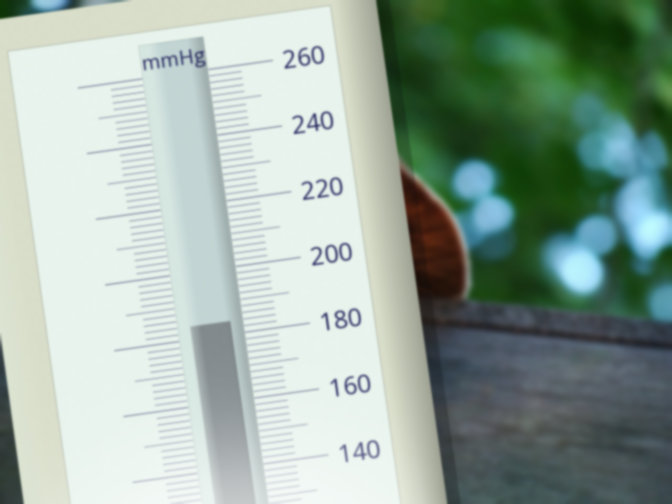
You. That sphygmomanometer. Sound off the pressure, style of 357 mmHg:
184 mmHg
